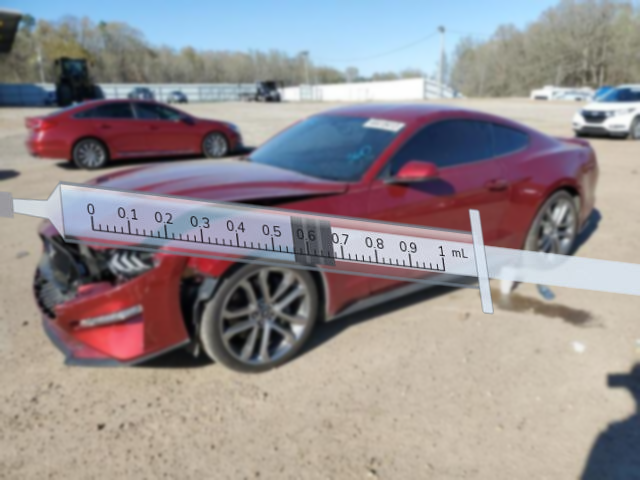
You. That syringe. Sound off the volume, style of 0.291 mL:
0.56 mL
